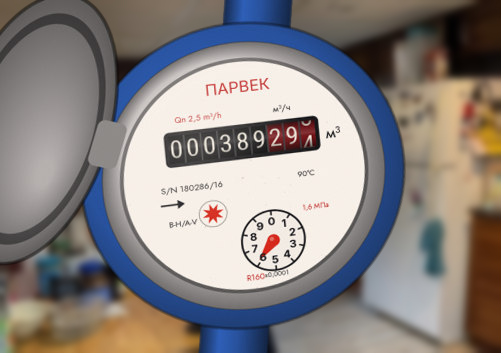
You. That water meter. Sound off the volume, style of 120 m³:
389.2936 m³
